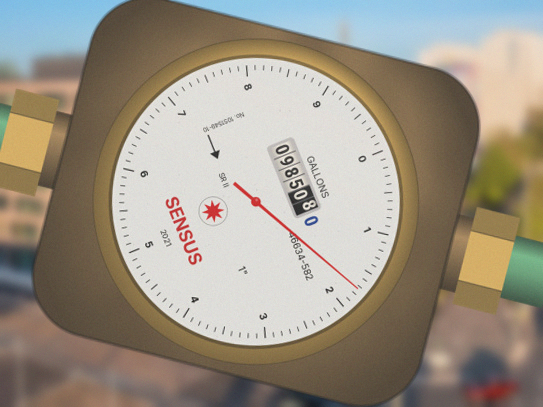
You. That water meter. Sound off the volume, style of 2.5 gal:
985081.7 gal
